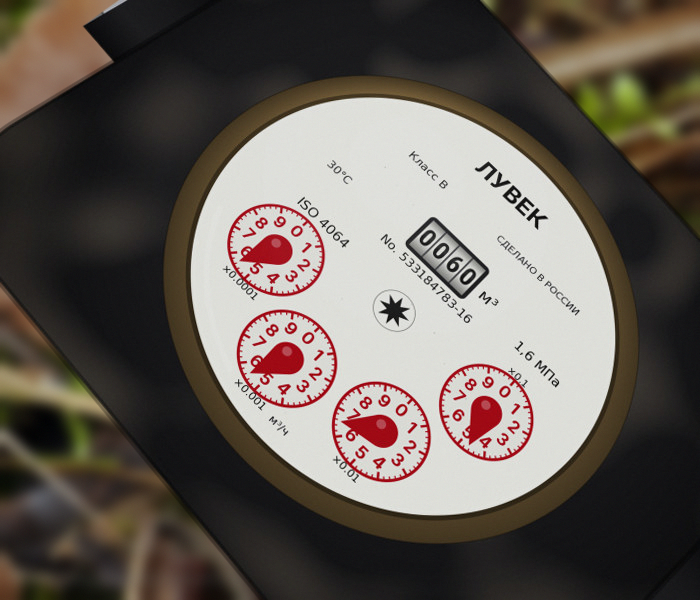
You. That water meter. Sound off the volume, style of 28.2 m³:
60.4655 m³
